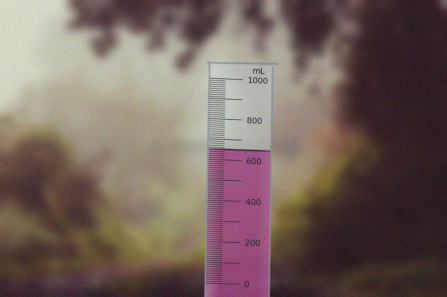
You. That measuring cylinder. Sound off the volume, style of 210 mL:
650 mL
